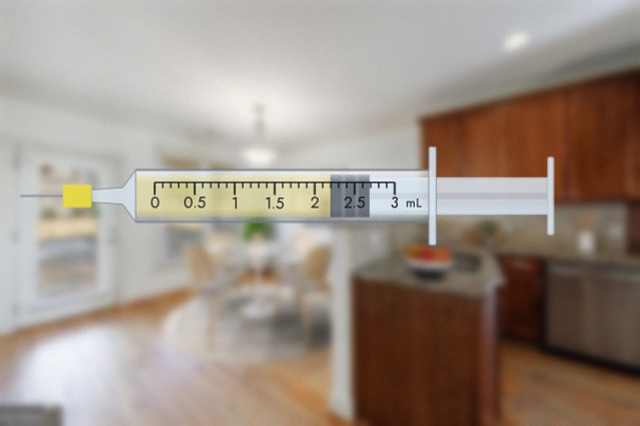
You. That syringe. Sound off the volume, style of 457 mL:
2.2 mL
